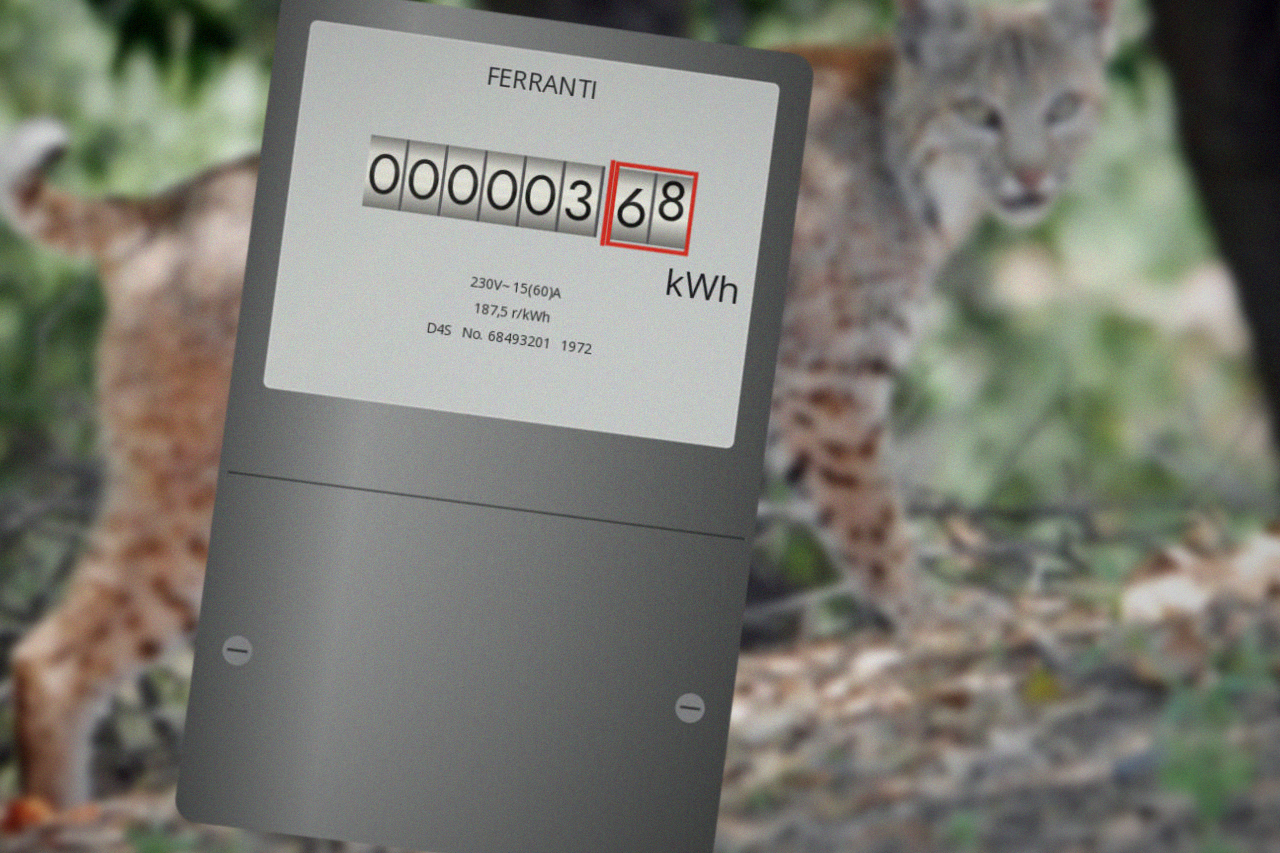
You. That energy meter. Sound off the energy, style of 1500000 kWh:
3.68 kWh
